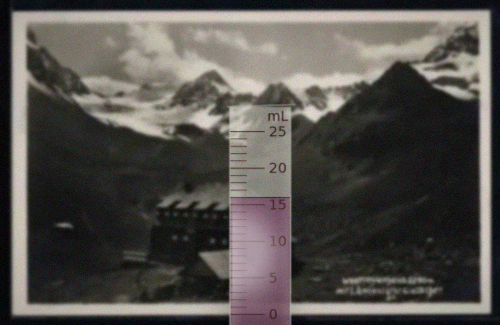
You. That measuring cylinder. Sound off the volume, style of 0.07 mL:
16 mL
